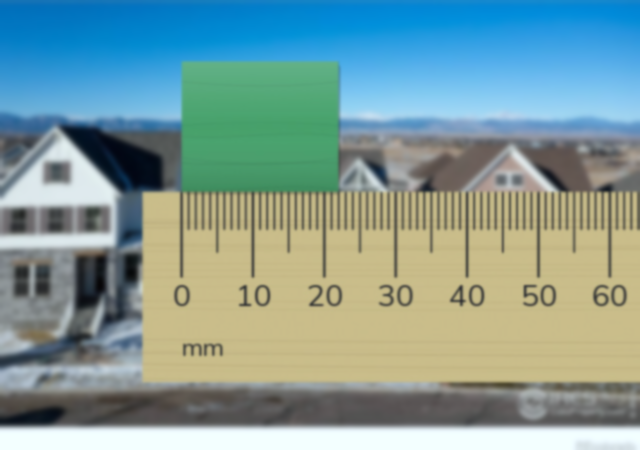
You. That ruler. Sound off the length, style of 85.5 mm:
22 mm
